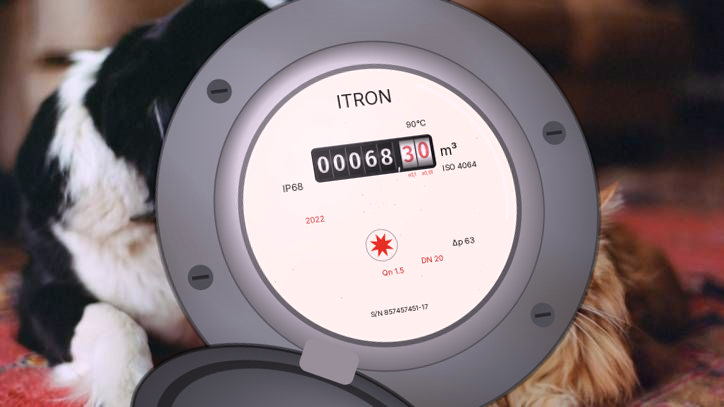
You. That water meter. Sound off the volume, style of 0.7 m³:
68.30 m³
